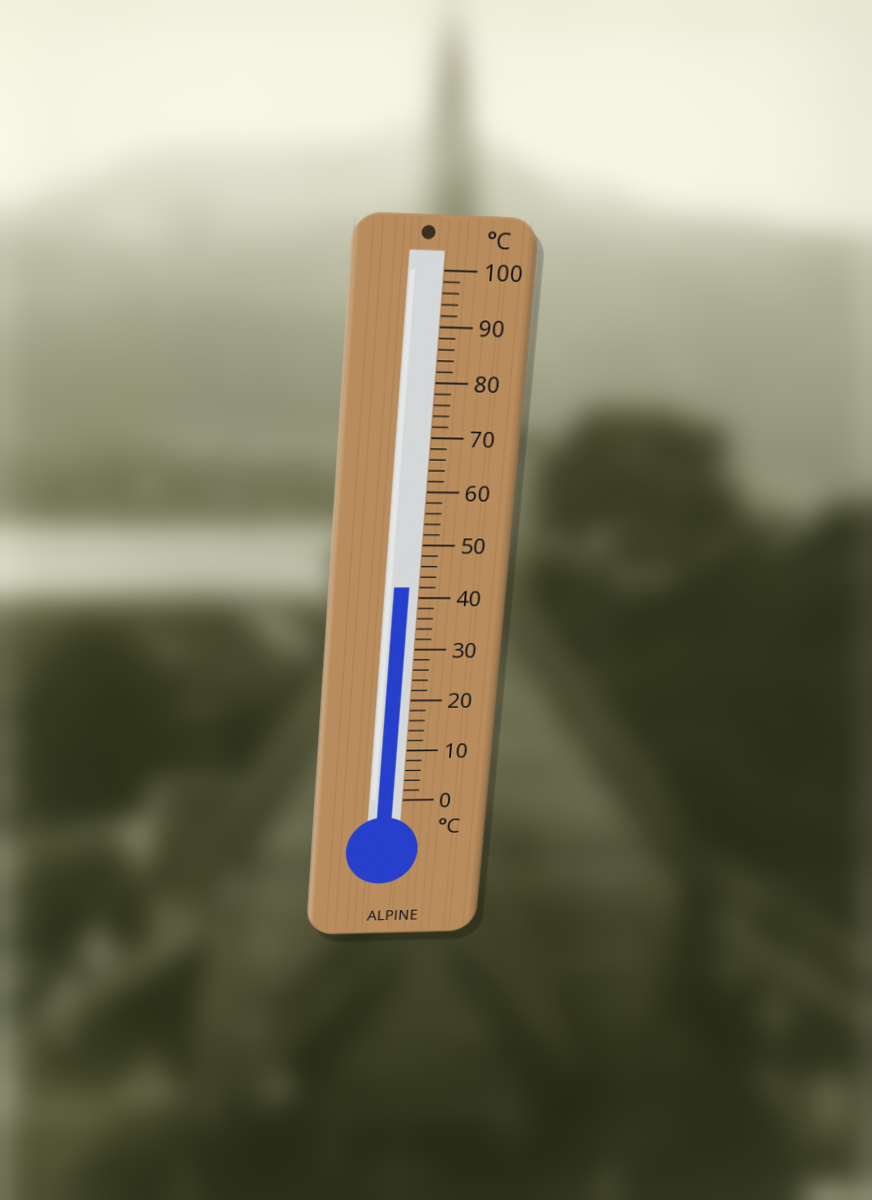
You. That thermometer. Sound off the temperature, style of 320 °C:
42 °C
